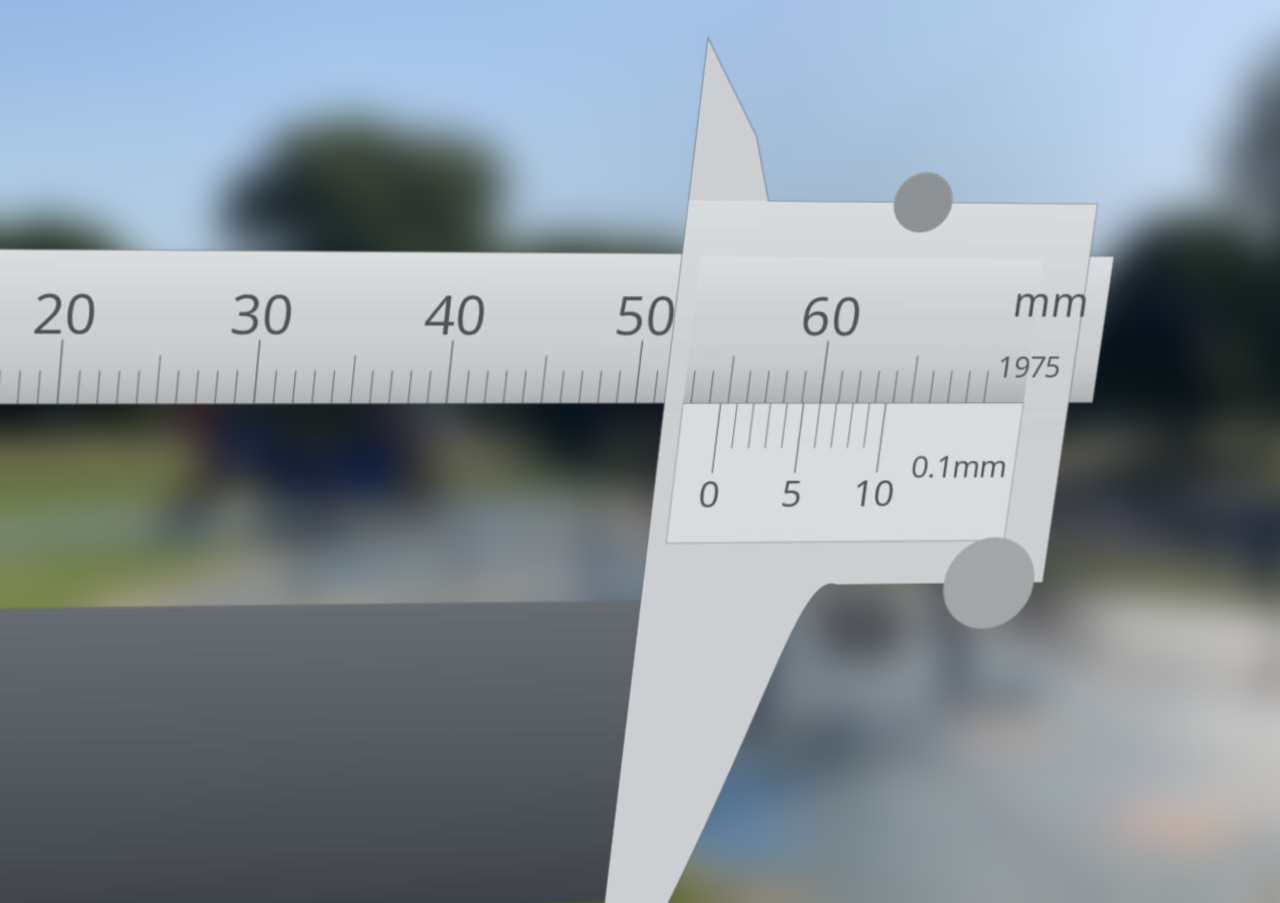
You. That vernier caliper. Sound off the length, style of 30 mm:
54.6 mm
